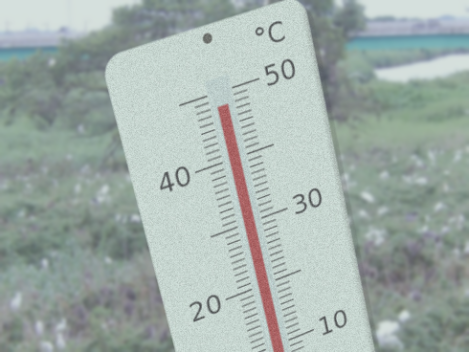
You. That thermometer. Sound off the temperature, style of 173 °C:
48 °C
